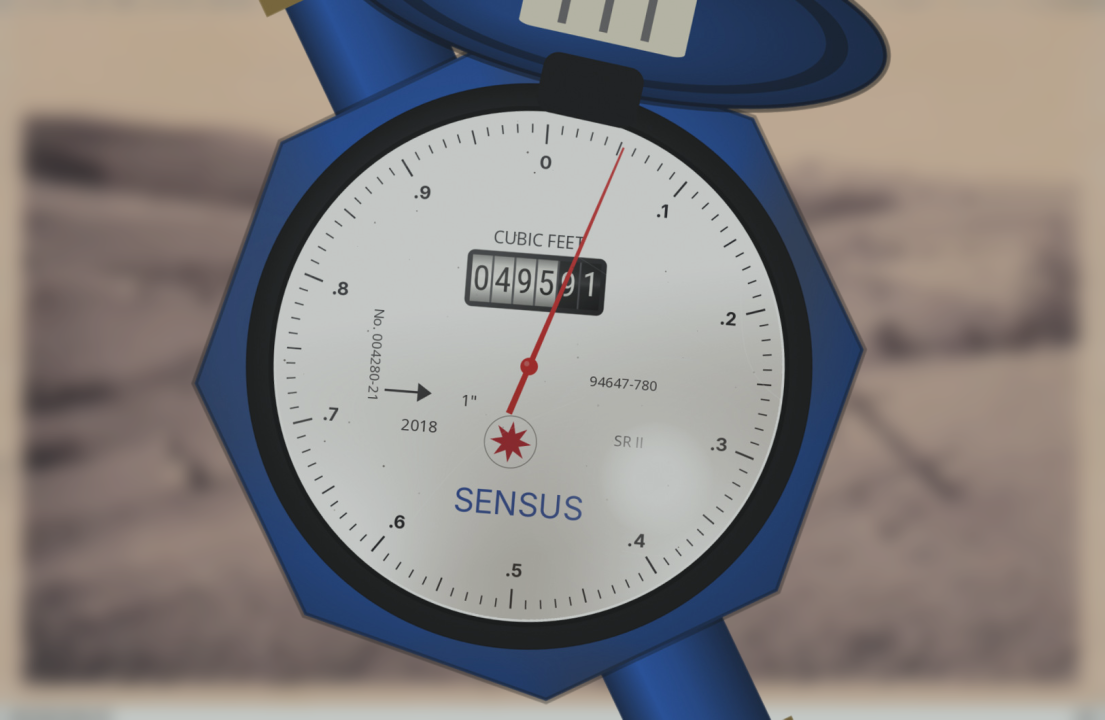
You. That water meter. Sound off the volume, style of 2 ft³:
49591.05 ft³
